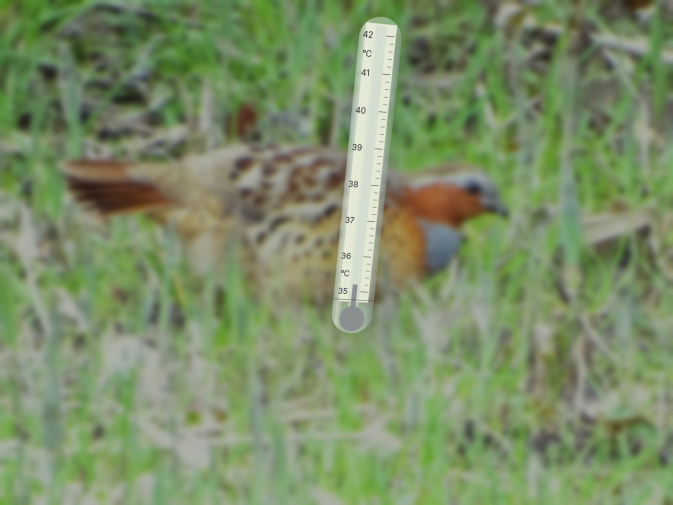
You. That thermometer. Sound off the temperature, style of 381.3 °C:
35.2 °C
